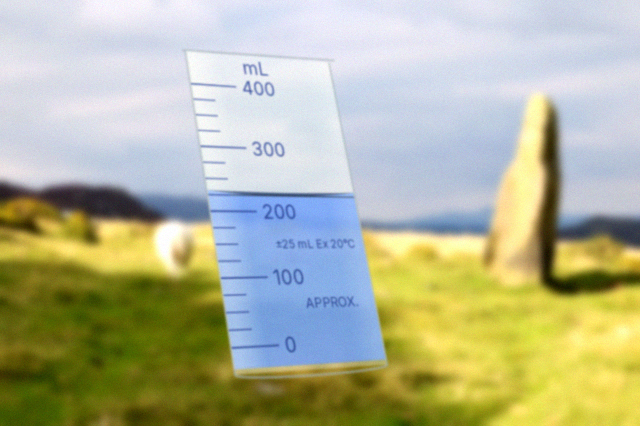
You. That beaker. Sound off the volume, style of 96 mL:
225 mL
